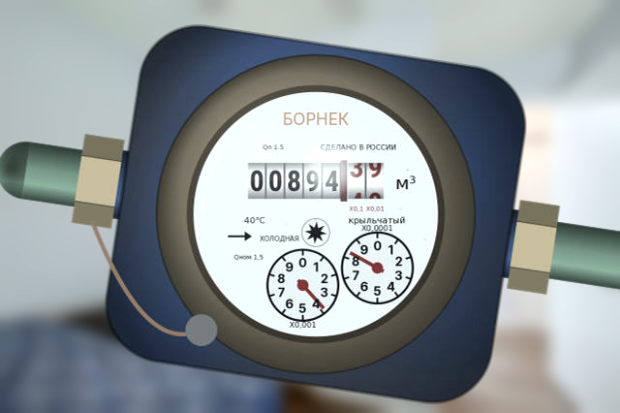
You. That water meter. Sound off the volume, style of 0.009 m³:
894.3938 m³
